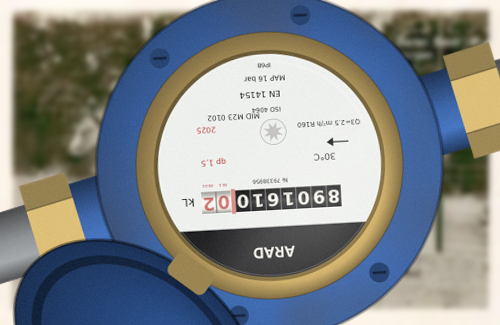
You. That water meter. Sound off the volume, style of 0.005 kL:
8901610.02 kL
